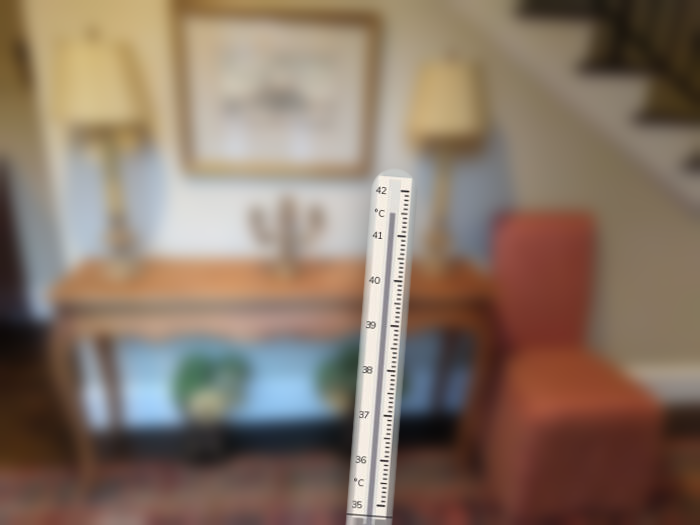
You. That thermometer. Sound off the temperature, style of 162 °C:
41.5 °C
